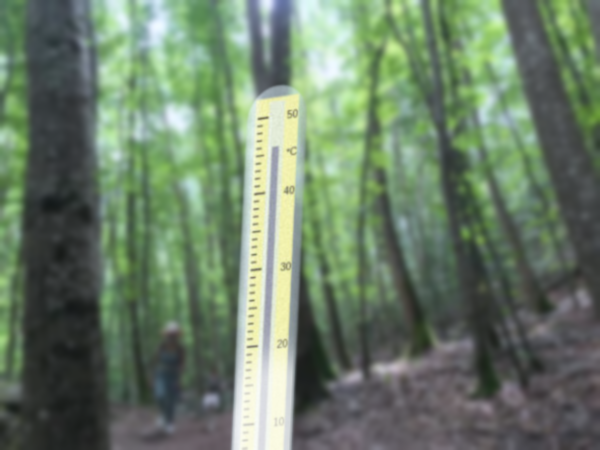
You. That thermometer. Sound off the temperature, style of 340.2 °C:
46 °C
